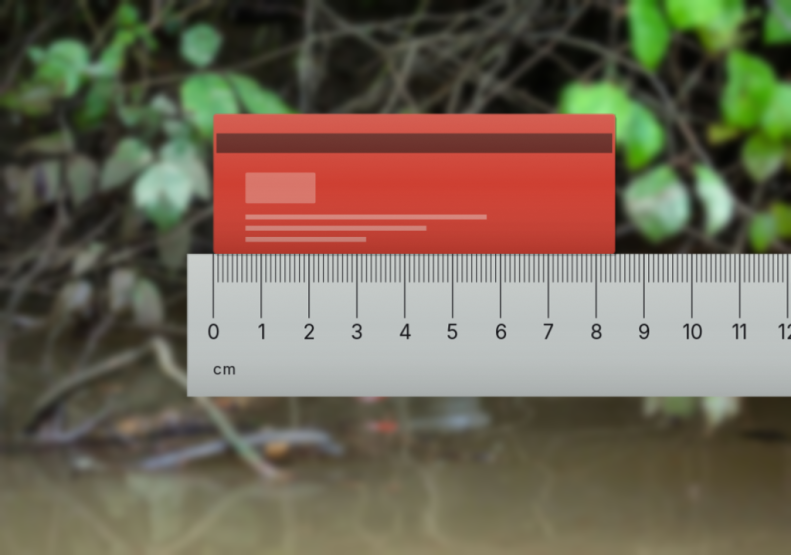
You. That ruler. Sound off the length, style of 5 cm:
8.4 cm
